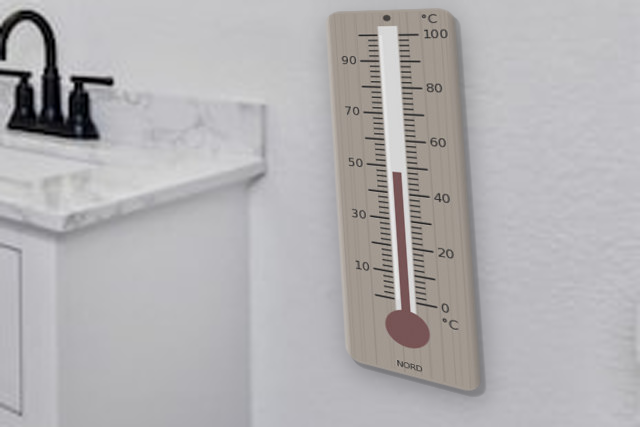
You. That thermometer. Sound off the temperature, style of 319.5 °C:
48 °C
